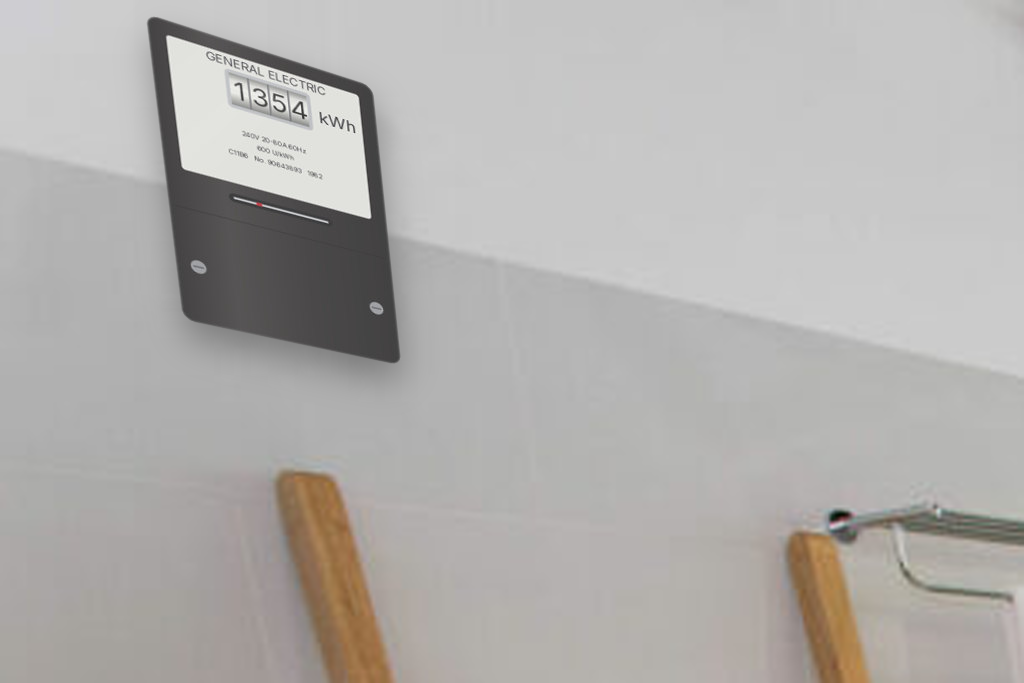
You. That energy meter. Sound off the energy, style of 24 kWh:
1354 kWh
